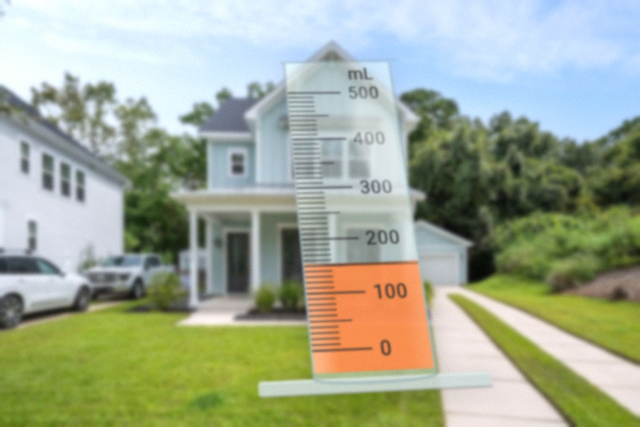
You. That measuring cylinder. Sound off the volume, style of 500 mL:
150 mL
